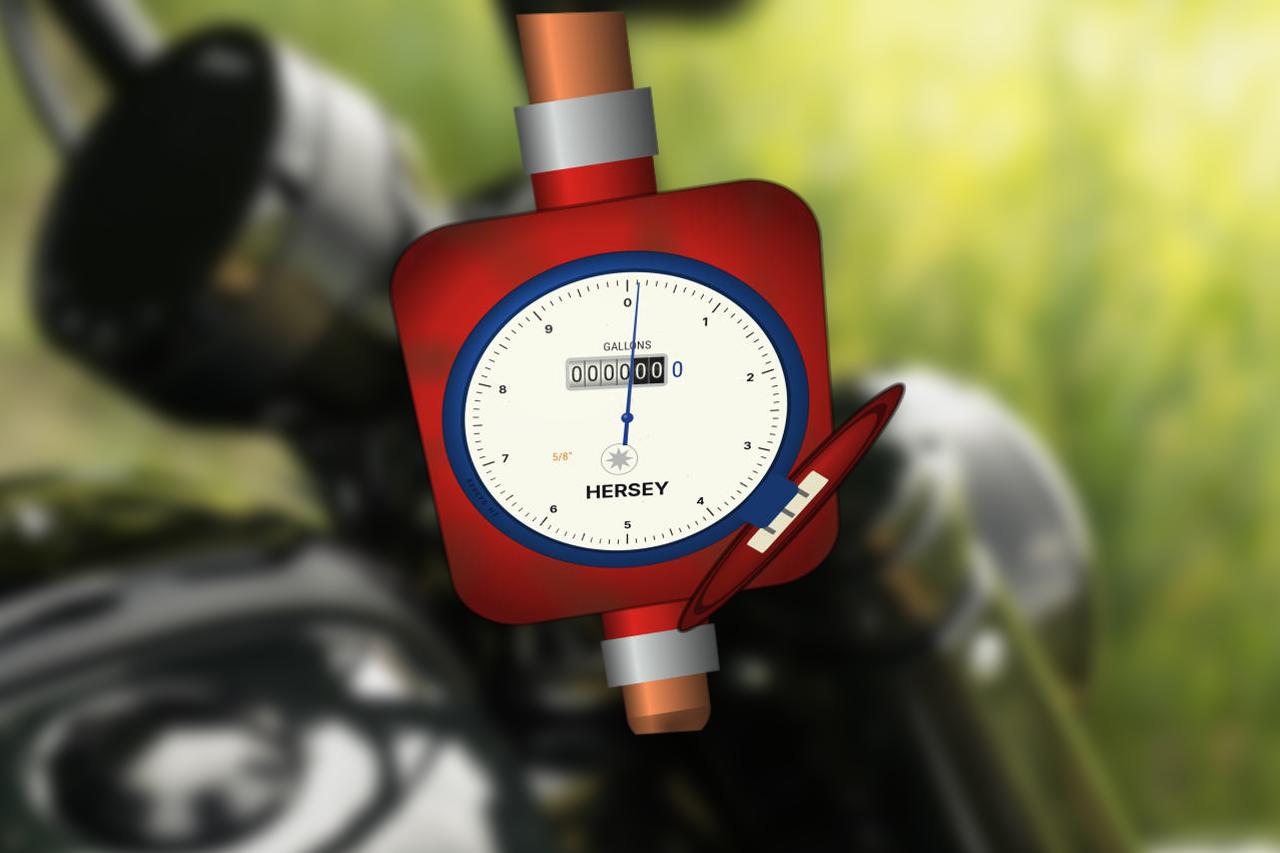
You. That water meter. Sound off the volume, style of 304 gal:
0.1 gal
